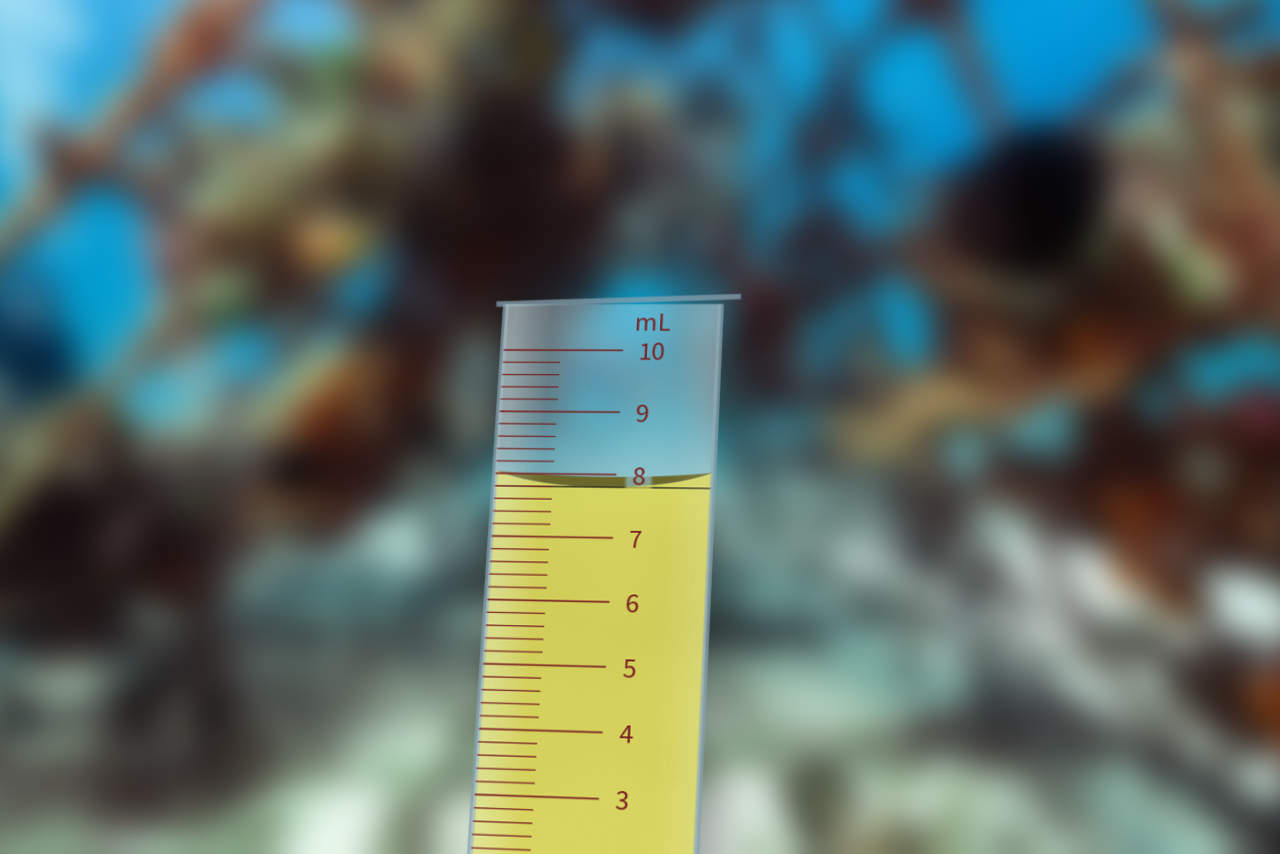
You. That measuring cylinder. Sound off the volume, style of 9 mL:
7.8 mL
